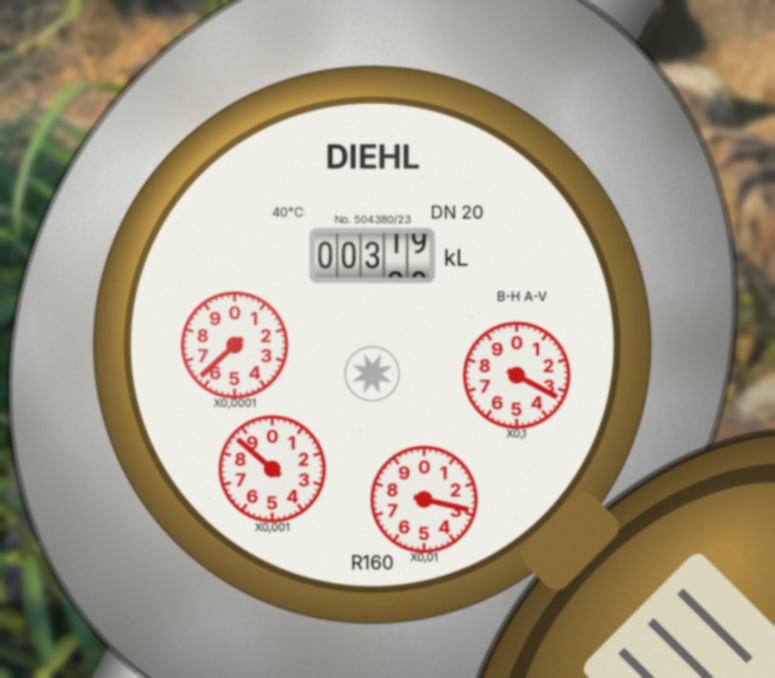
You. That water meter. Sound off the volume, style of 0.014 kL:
319.3286 kL
